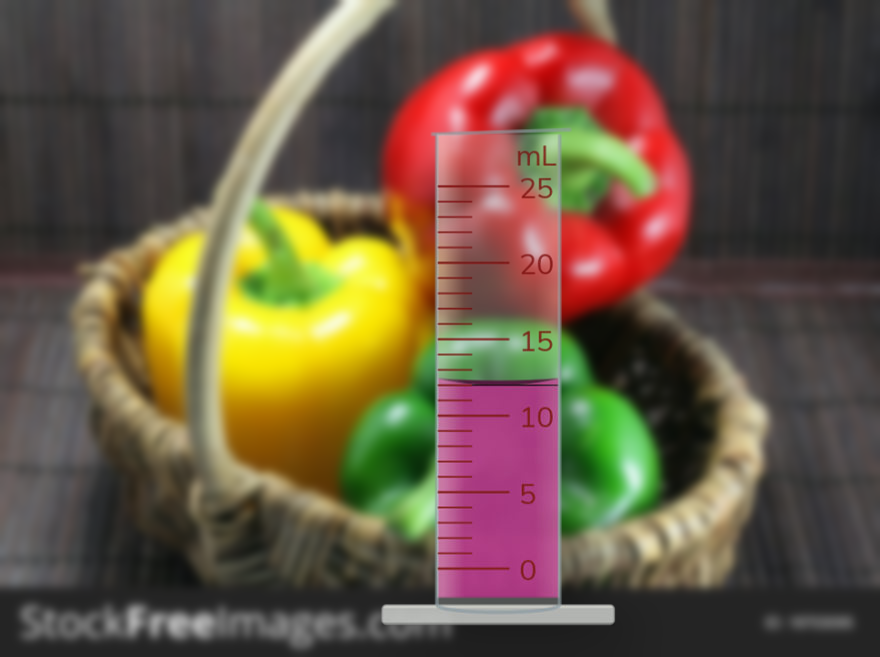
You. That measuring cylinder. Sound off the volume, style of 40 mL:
12 mL
